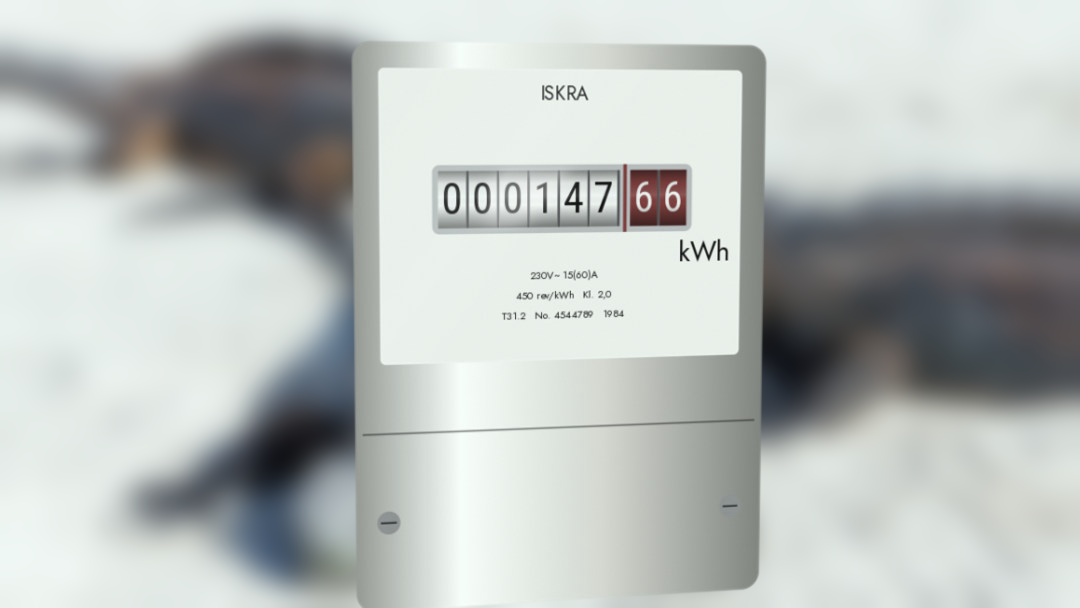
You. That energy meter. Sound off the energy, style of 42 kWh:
147.66 kWh
